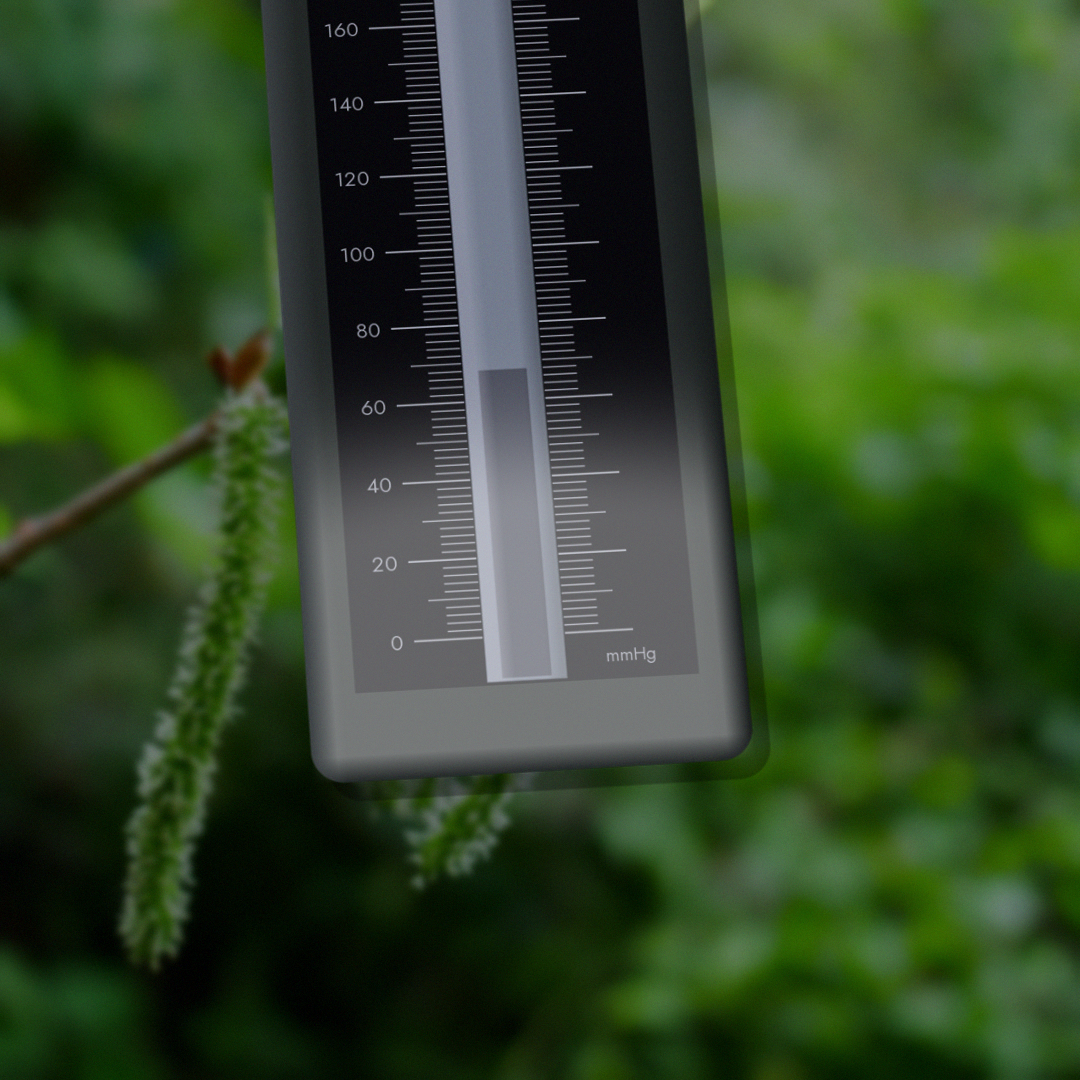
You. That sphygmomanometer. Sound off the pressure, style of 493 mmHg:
68 mmHg
